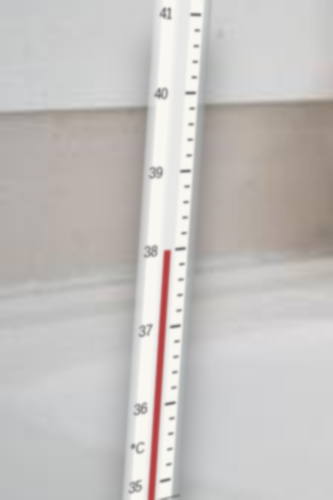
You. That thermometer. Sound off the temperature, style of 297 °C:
38 °C
